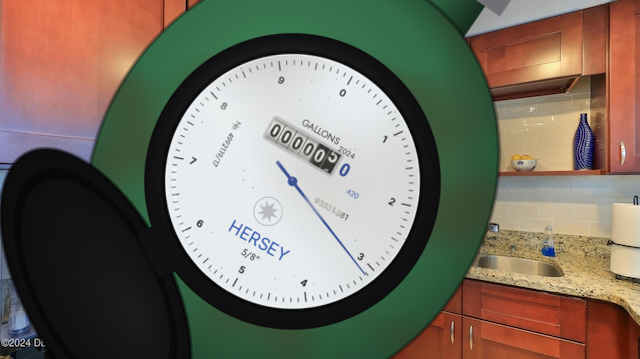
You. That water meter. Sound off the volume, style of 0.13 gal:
53.1 gal
